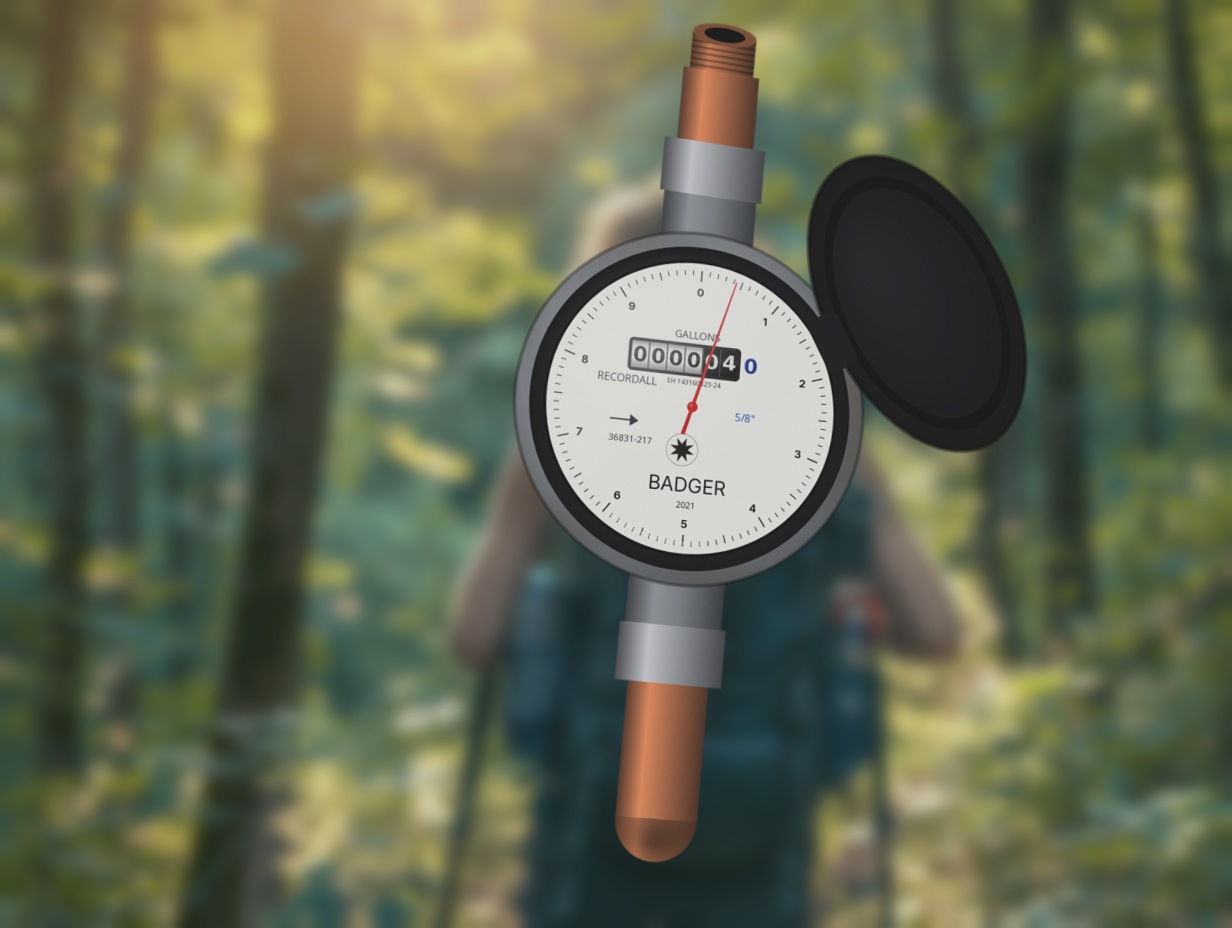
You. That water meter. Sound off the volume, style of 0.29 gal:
40.4 gal
